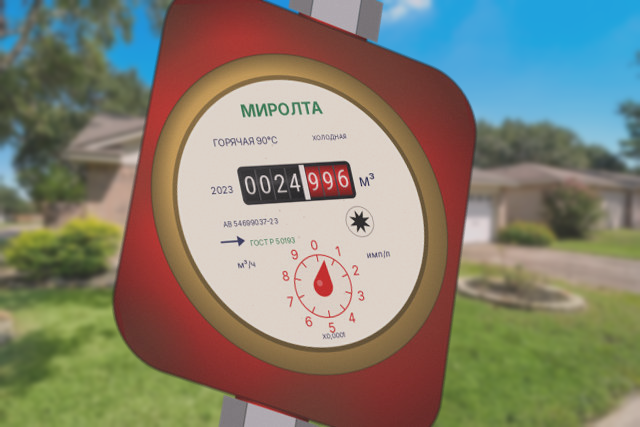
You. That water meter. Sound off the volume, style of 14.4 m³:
24.9960 m³
